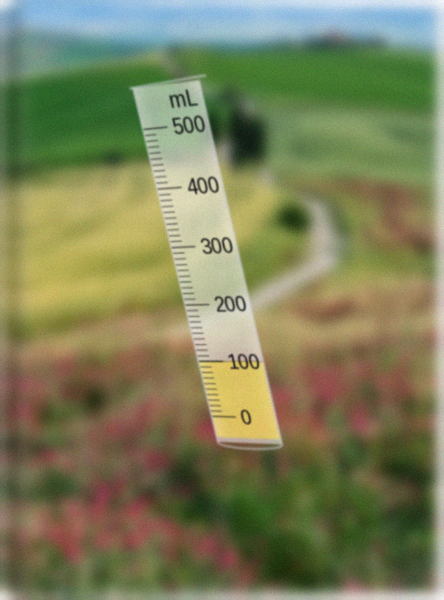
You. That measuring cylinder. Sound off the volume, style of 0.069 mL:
100 mL
